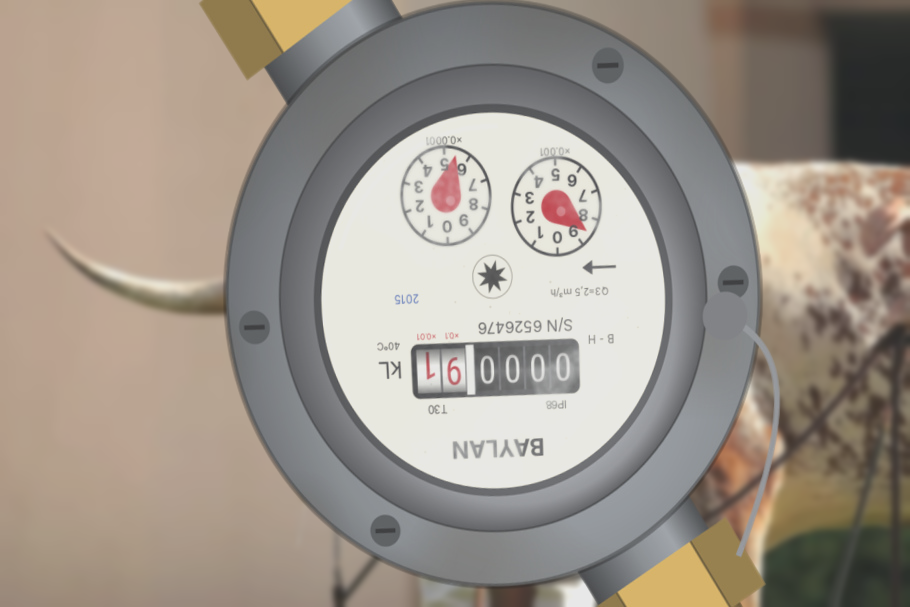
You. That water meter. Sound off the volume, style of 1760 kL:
0.9085 kL
